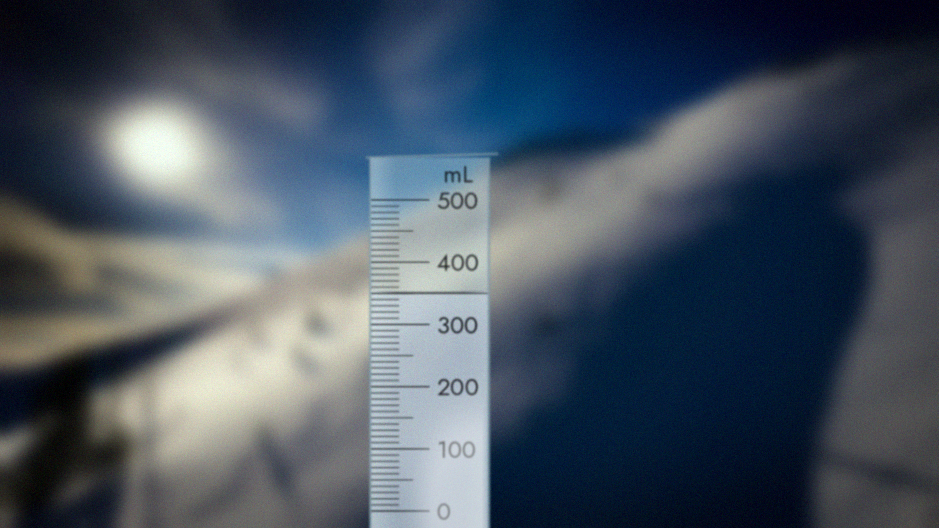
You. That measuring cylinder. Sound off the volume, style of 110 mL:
350 mL
